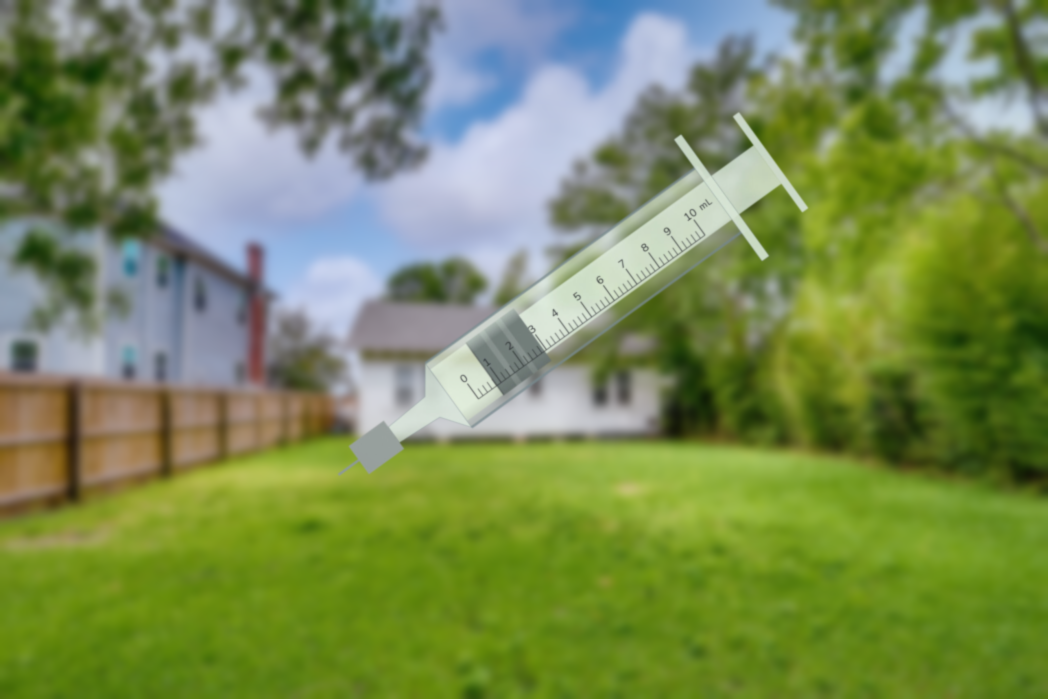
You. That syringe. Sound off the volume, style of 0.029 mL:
0.8 mL
